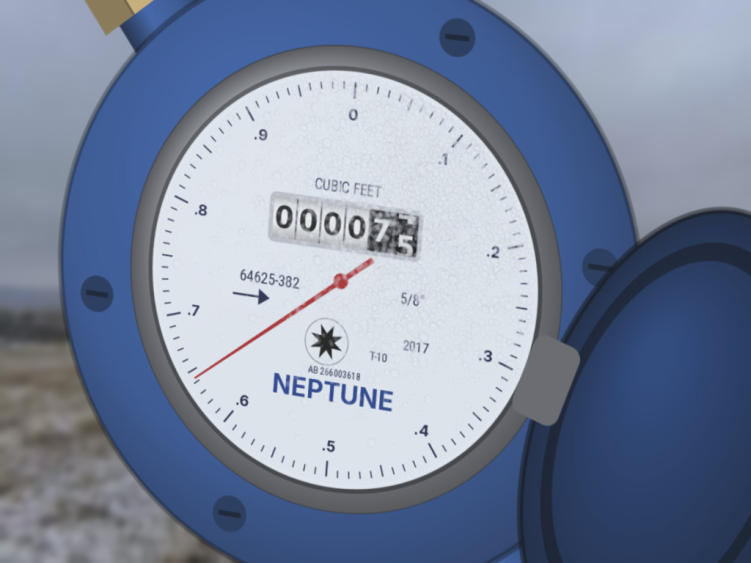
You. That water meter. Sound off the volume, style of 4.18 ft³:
74.64 ft³
